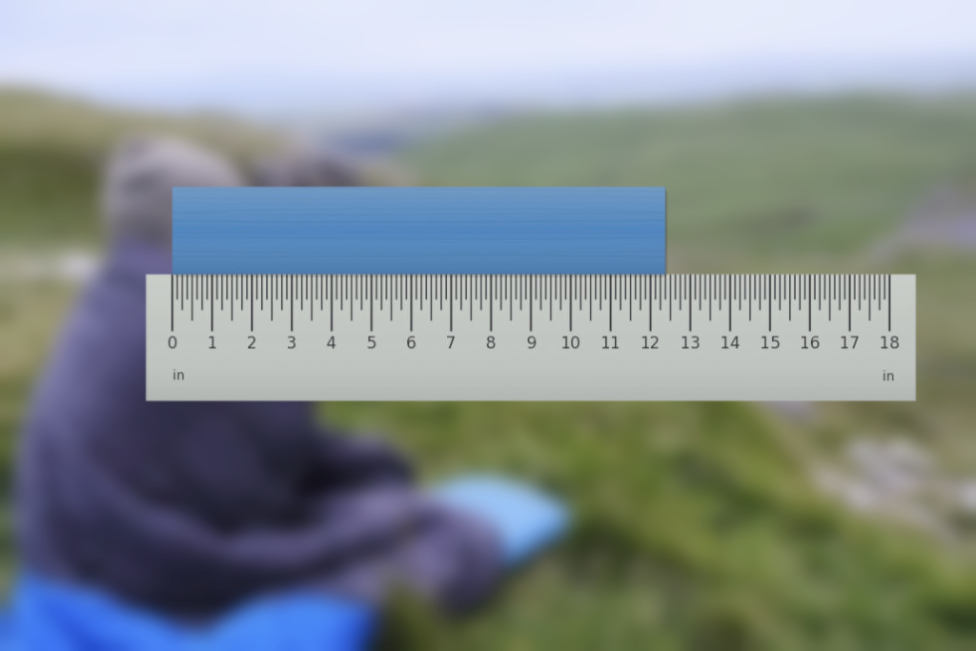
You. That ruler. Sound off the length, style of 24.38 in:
12.375 in
